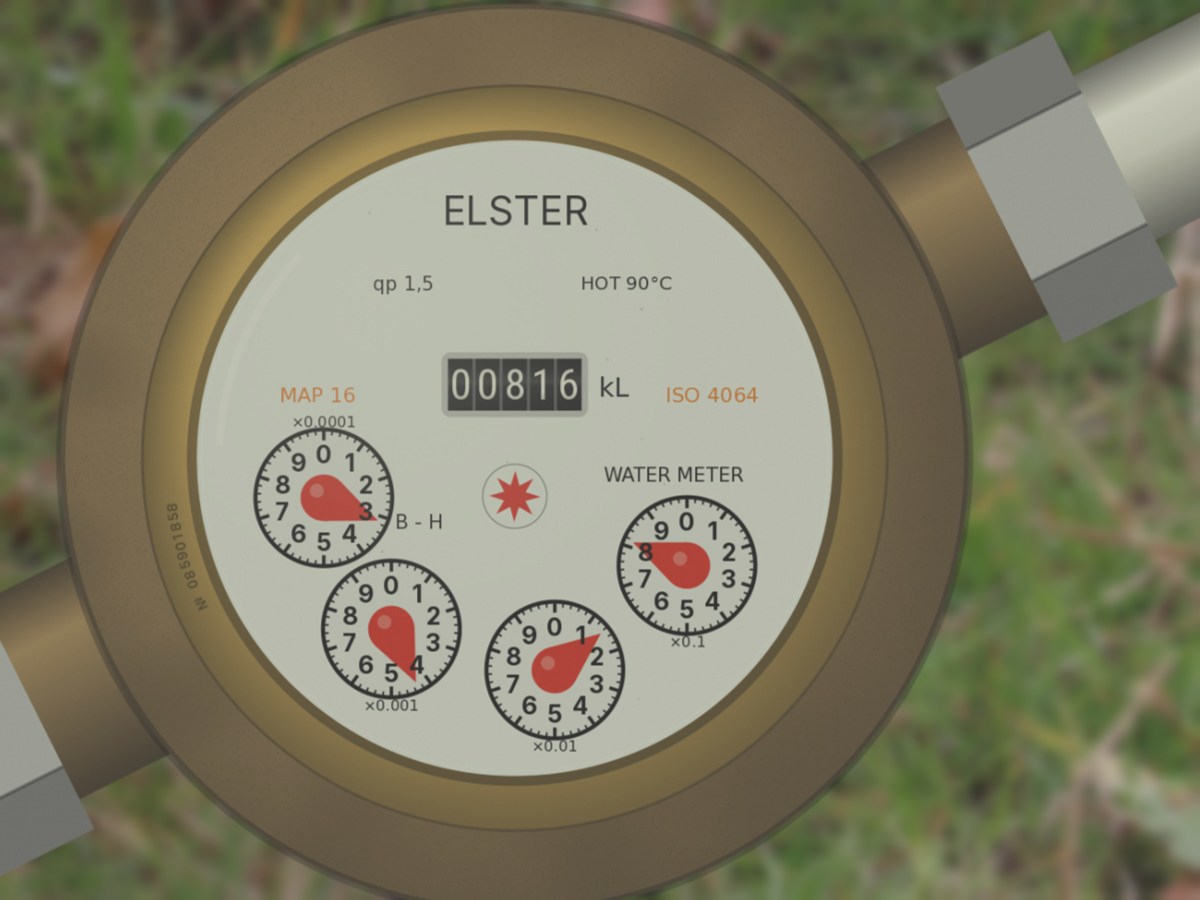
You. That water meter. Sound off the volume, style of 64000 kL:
816.8143 kL
